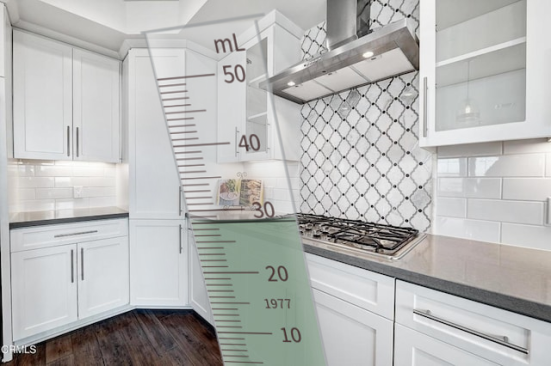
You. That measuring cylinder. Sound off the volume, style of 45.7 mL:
28 mL
